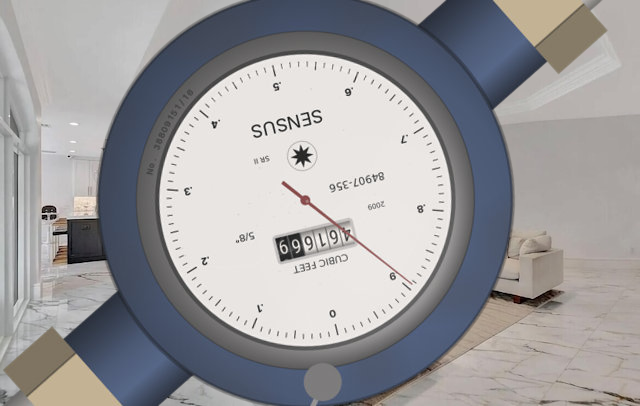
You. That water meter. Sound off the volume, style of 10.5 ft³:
461668.89 ft³
